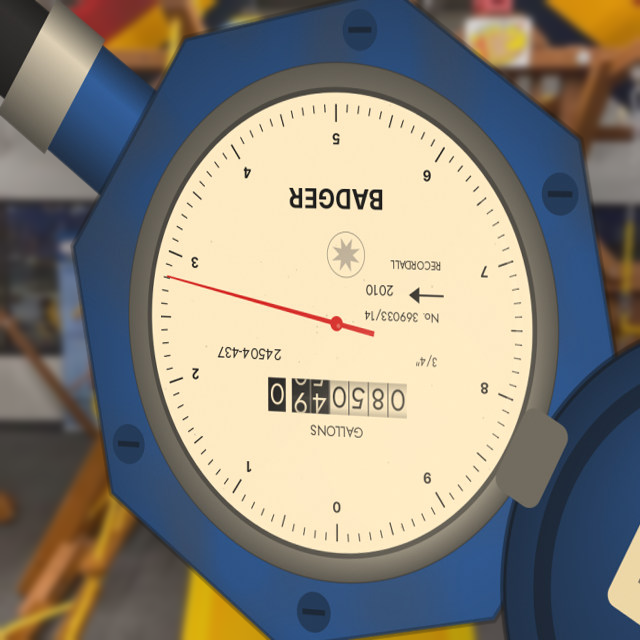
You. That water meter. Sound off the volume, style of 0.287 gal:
850492.8 gal
